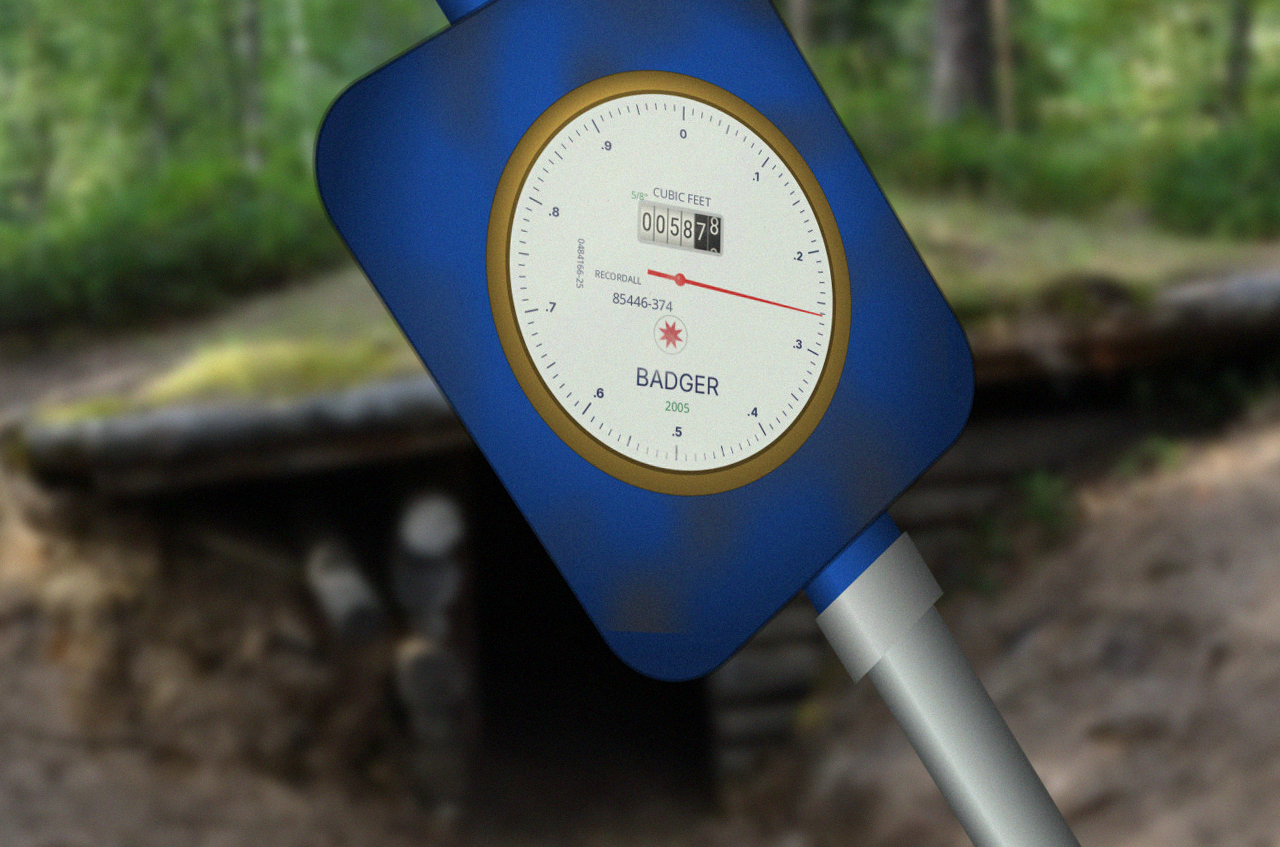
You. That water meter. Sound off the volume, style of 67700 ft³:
5878.26 ft³
